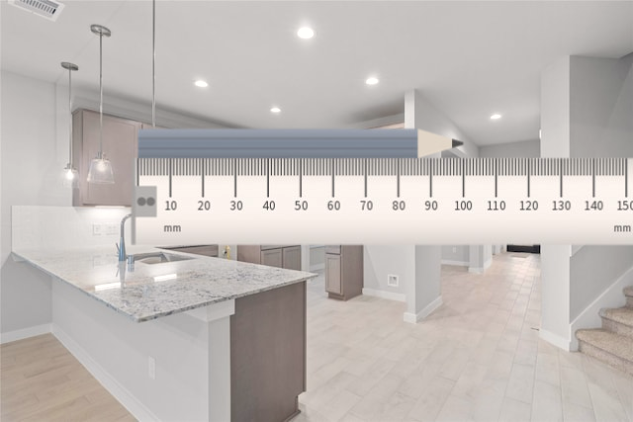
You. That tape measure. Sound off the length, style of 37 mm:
100 mm
